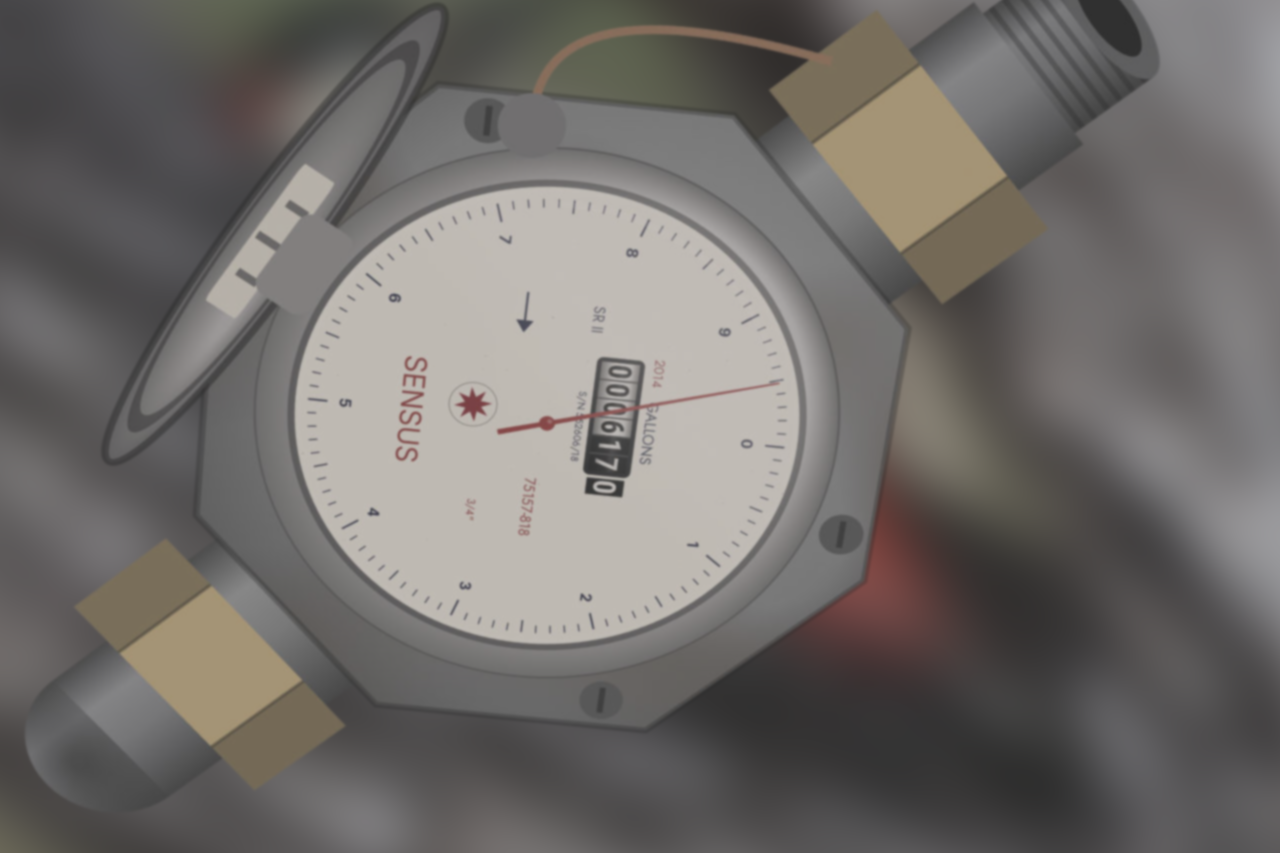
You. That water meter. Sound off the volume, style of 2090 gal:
6169.5 gal
